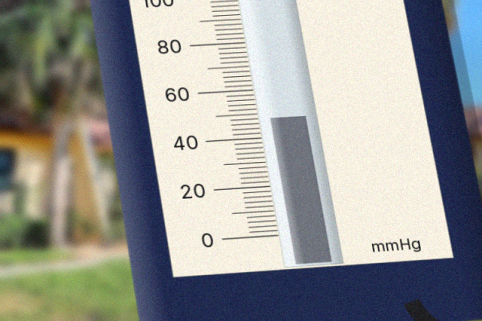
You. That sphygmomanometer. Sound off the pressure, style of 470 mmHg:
48 mmHg
